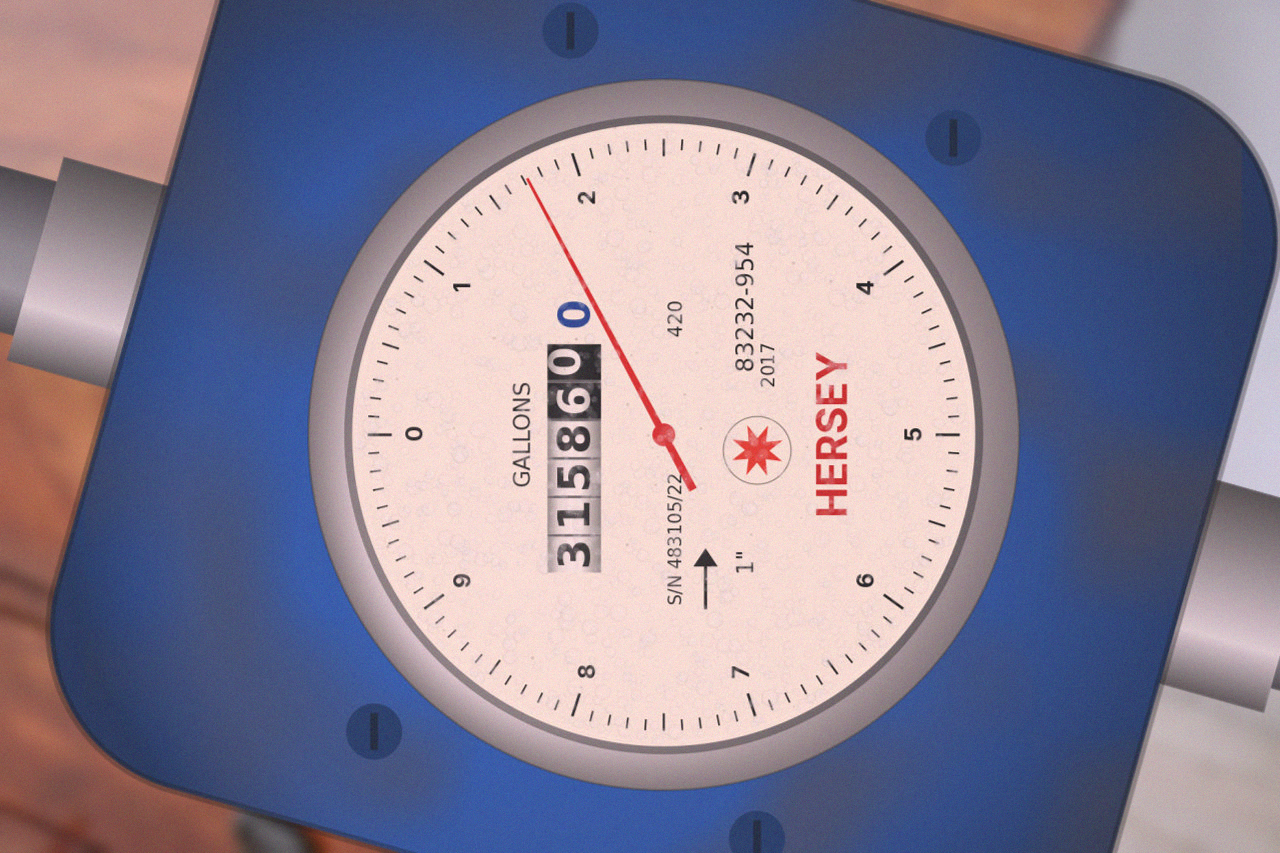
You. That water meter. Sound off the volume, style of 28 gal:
3158601.7 gal
